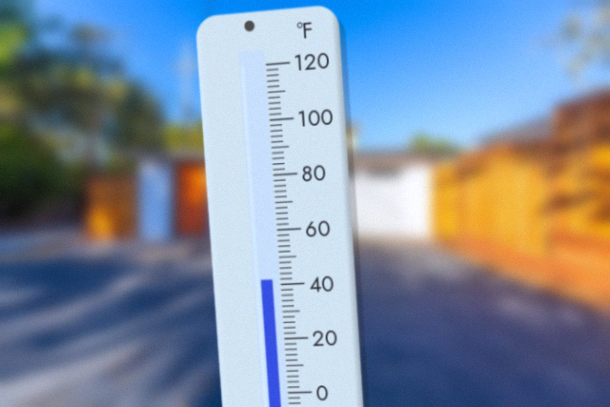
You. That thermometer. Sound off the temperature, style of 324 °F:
42 °F
